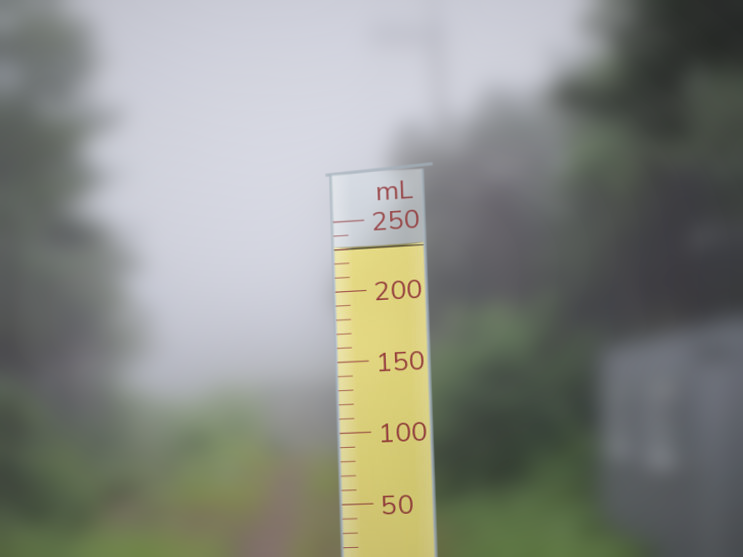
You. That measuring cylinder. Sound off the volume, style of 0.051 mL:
230 mL
